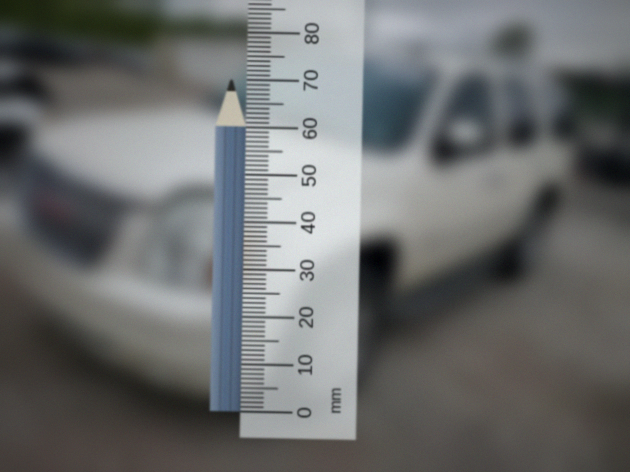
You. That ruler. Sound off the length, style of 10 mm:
70 mm
